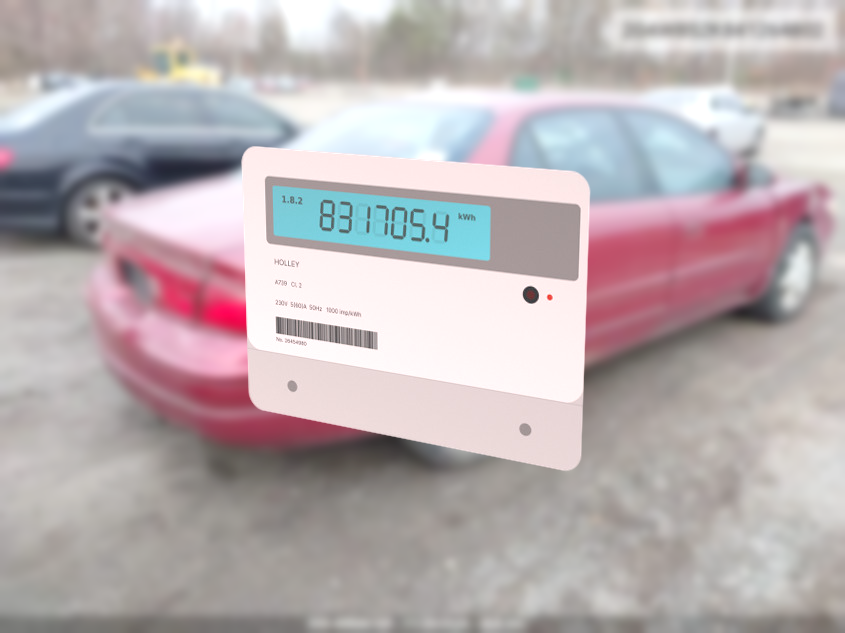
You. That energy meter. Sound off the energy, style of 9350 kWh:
831705.4 kWh
